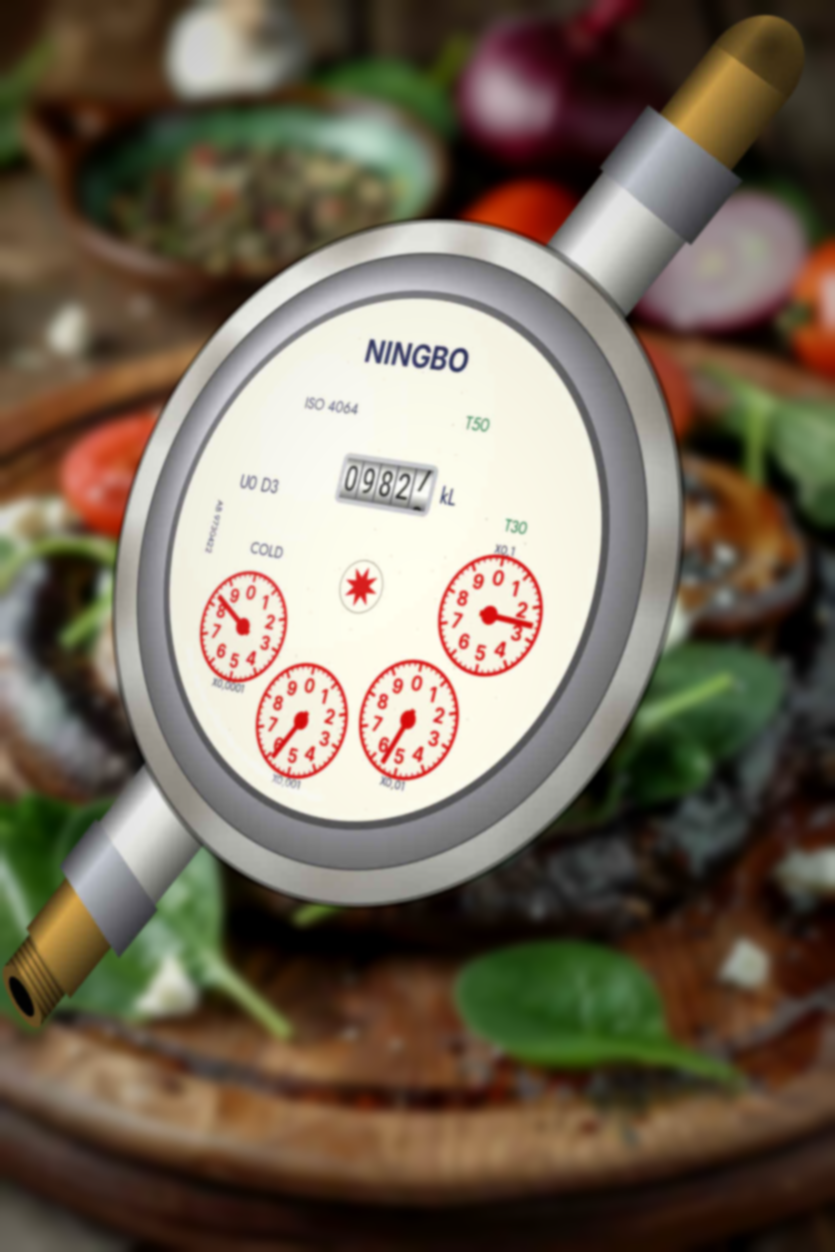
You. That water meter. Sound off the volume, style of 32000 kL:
9827.2558 kL
